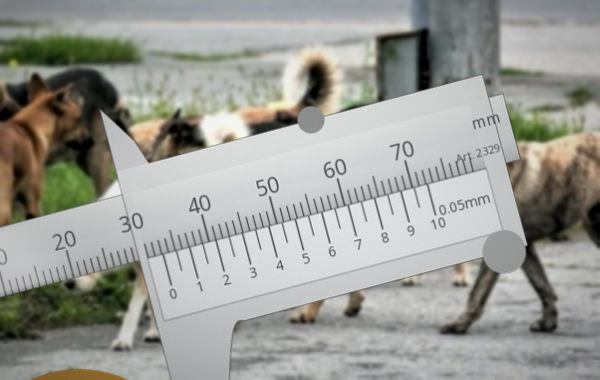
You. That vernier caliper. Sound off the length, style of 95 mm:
33.2 mm
